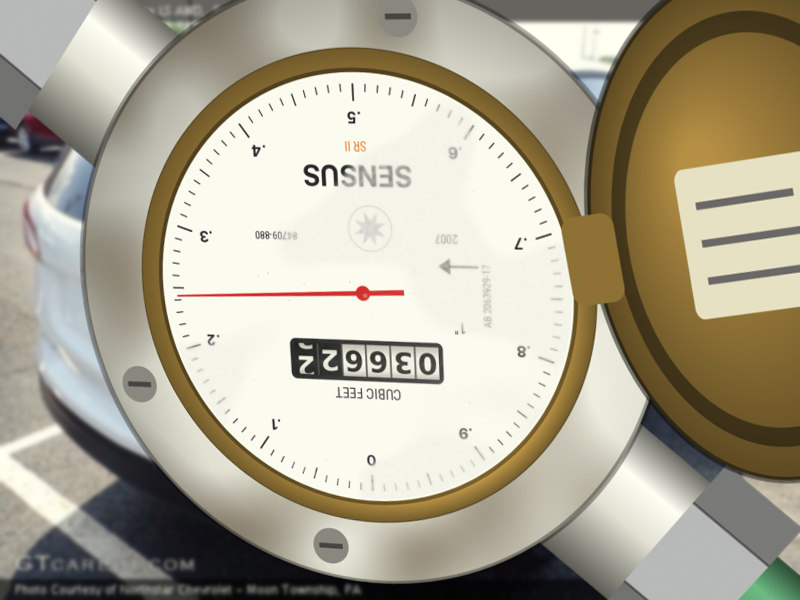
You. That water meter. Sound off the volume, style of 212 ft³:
36622.24 ft³
